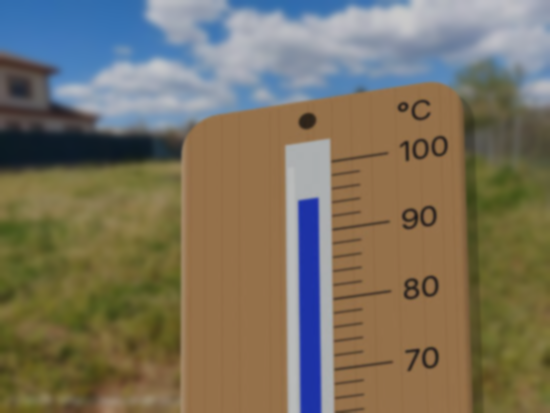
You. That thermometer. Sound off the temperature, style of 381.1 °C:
95 °C
